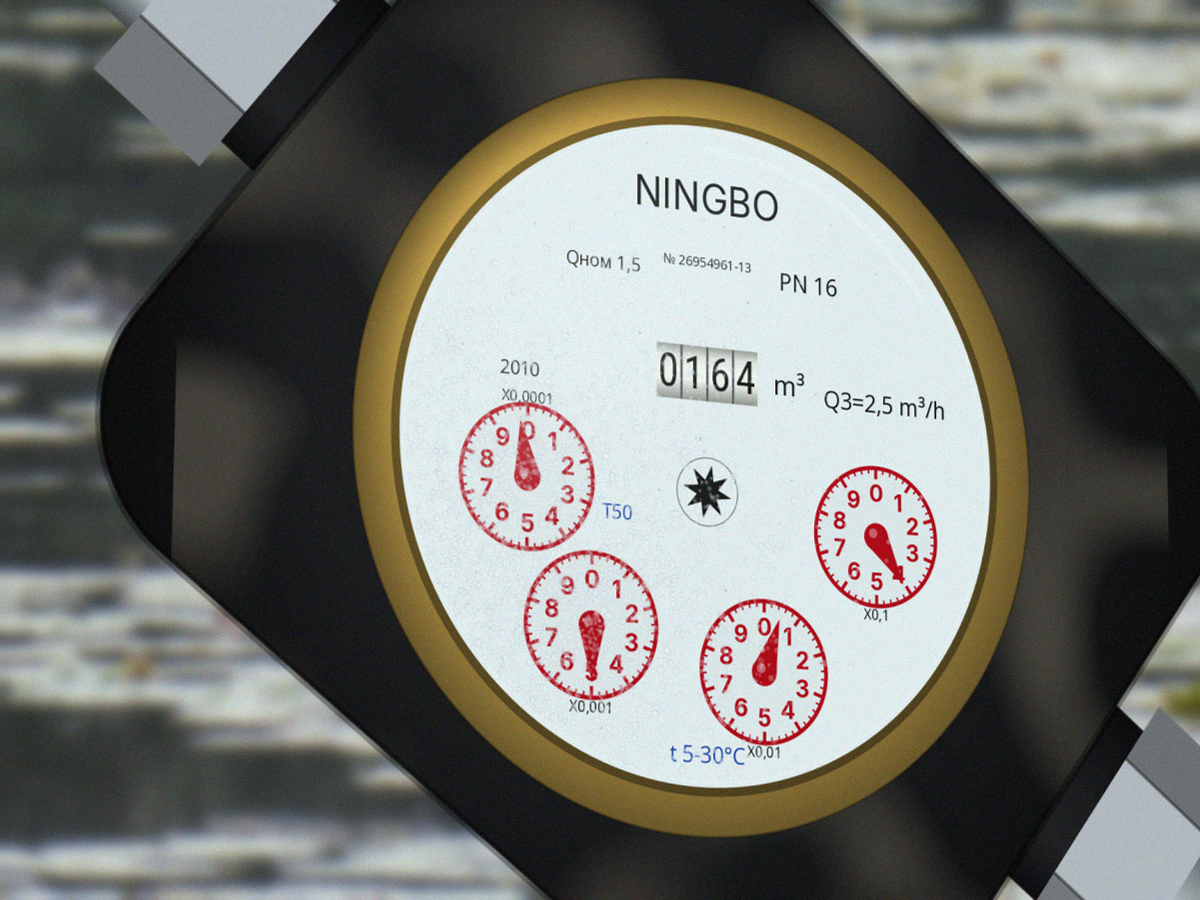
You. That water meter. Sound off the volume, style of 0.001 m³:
164.4049 m³
